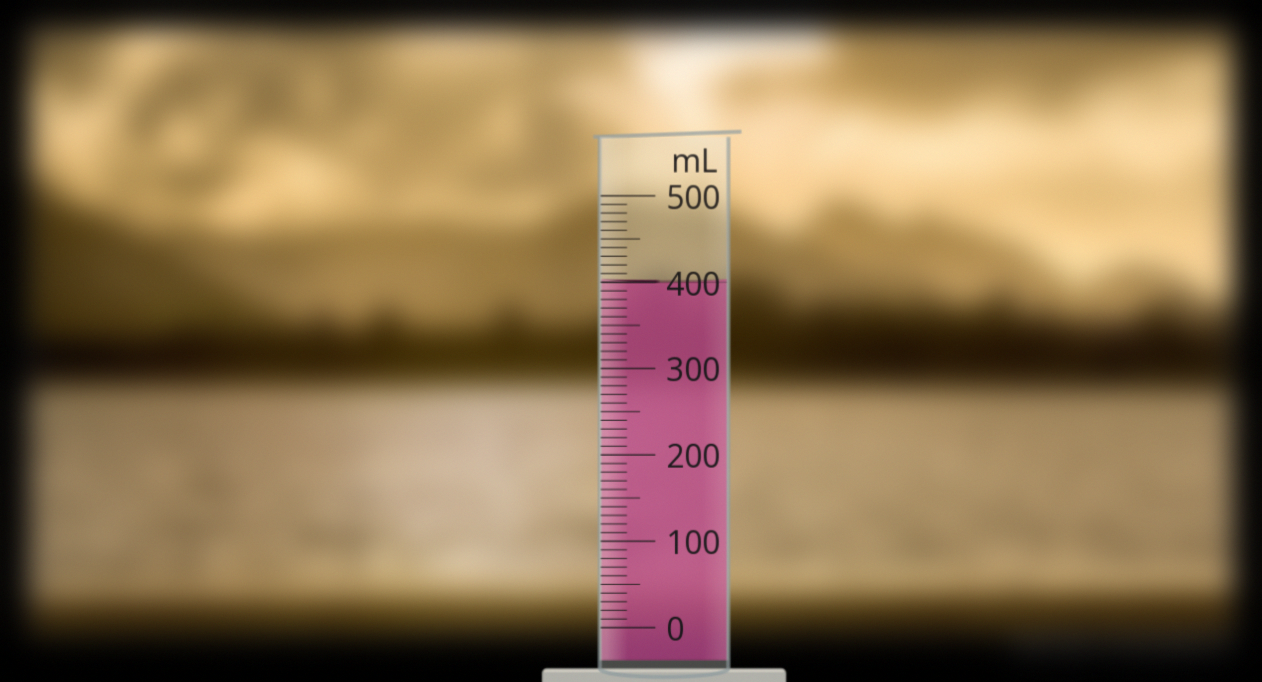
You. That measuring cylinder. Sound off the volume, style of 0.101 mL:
400 mL
